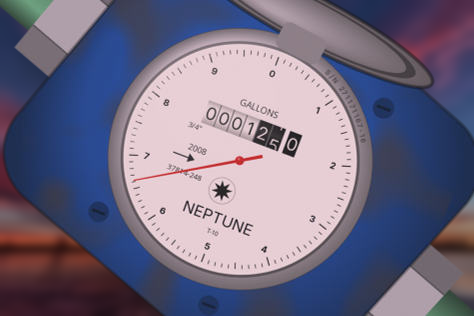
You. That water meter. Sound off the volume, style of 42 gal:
1246.6 gal
